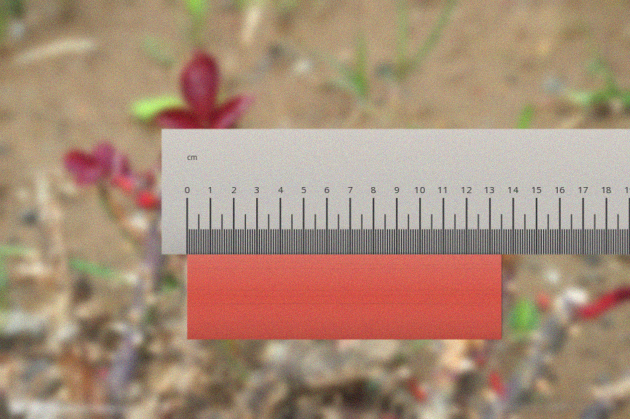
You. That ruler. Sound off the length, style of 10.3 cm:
13.5 cm
